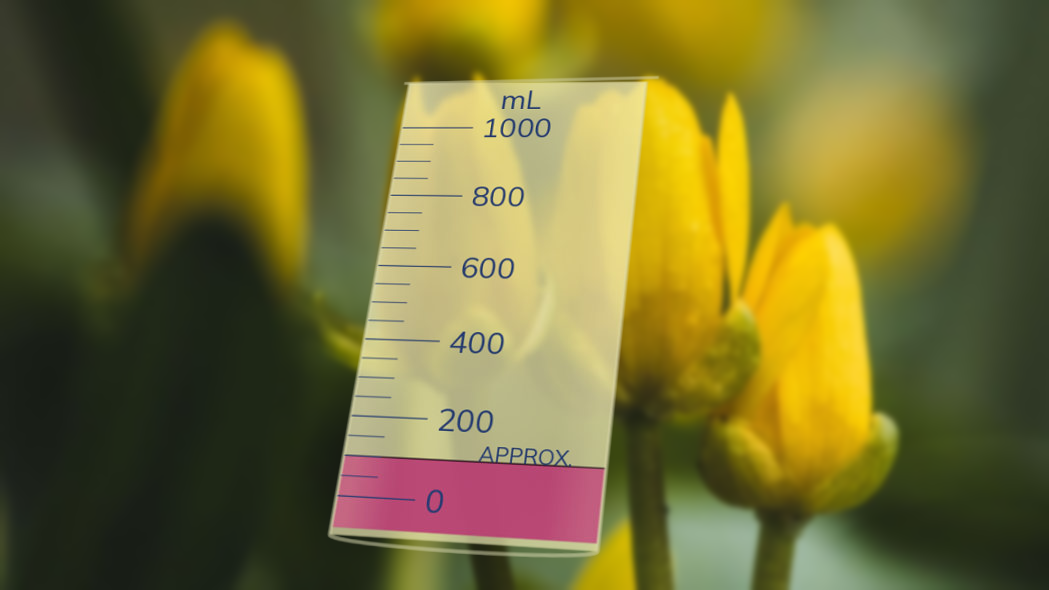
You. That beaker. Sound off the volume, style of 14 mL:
100 mL
